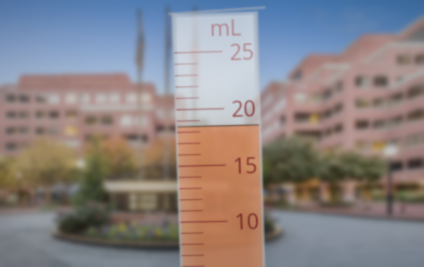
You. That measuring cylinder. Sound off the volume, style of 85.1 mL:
18.5 mL
